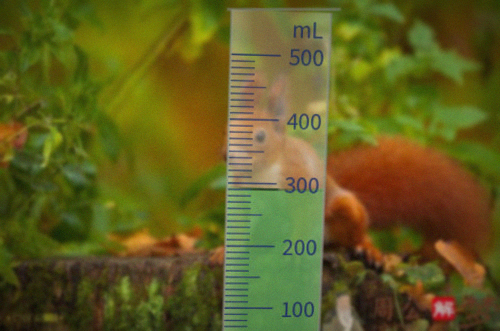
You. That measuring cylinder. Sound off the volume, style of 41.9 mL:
290 mL
